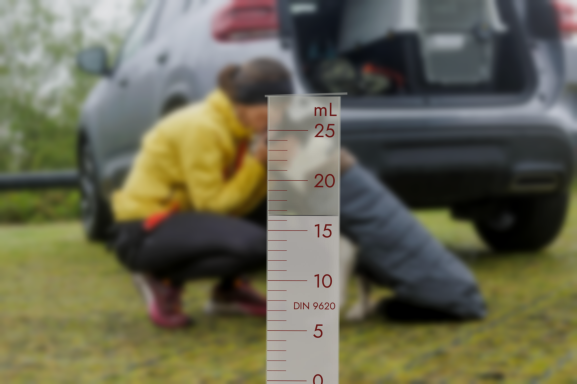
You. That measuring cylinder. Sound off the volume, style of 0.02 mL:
16.5 mL
